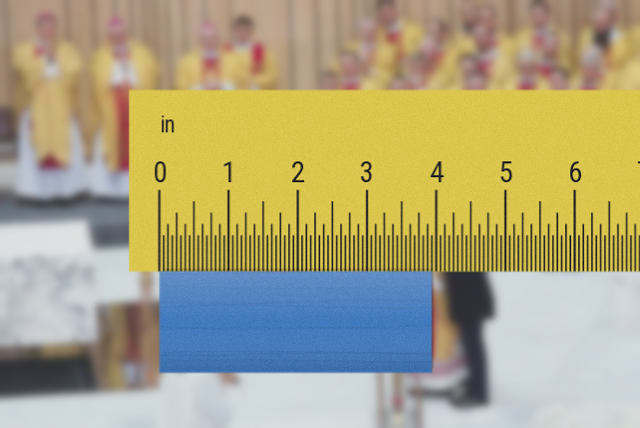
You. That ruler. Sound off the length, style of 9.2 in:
3.9375 in
